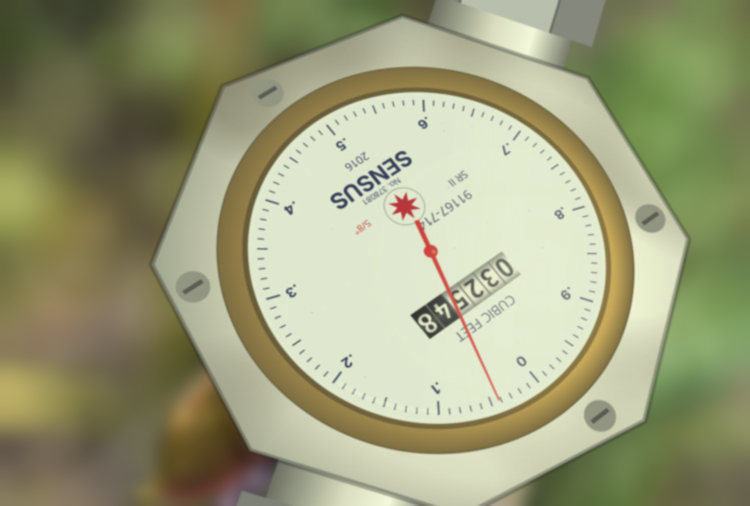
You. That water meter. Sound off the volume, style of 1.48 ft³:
32548.04 ft³
